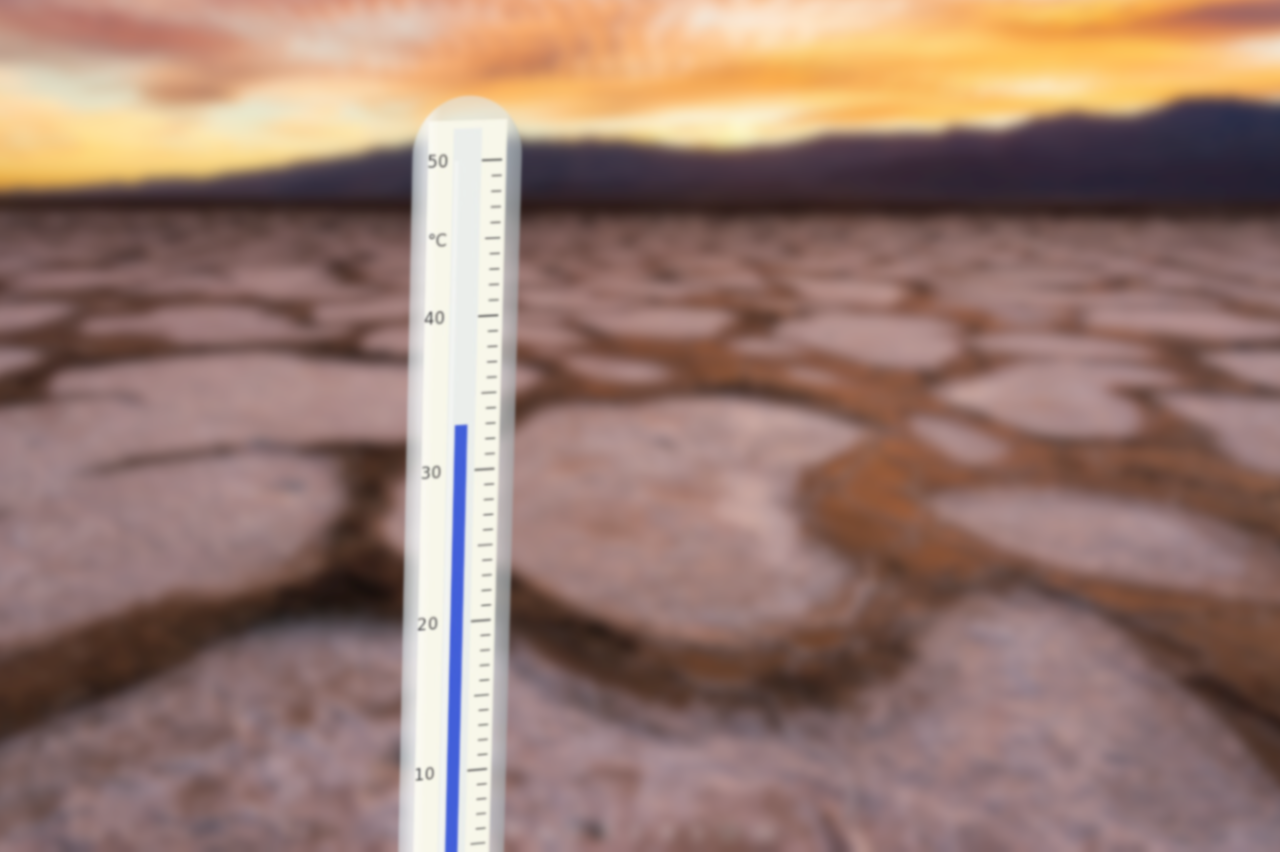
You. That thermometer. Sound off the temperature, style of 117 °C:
33 °C
